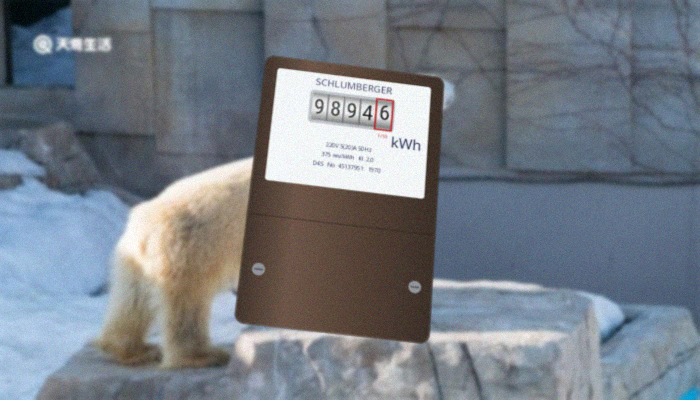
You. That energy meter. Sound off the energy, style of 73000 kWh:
9894.6 kWh
